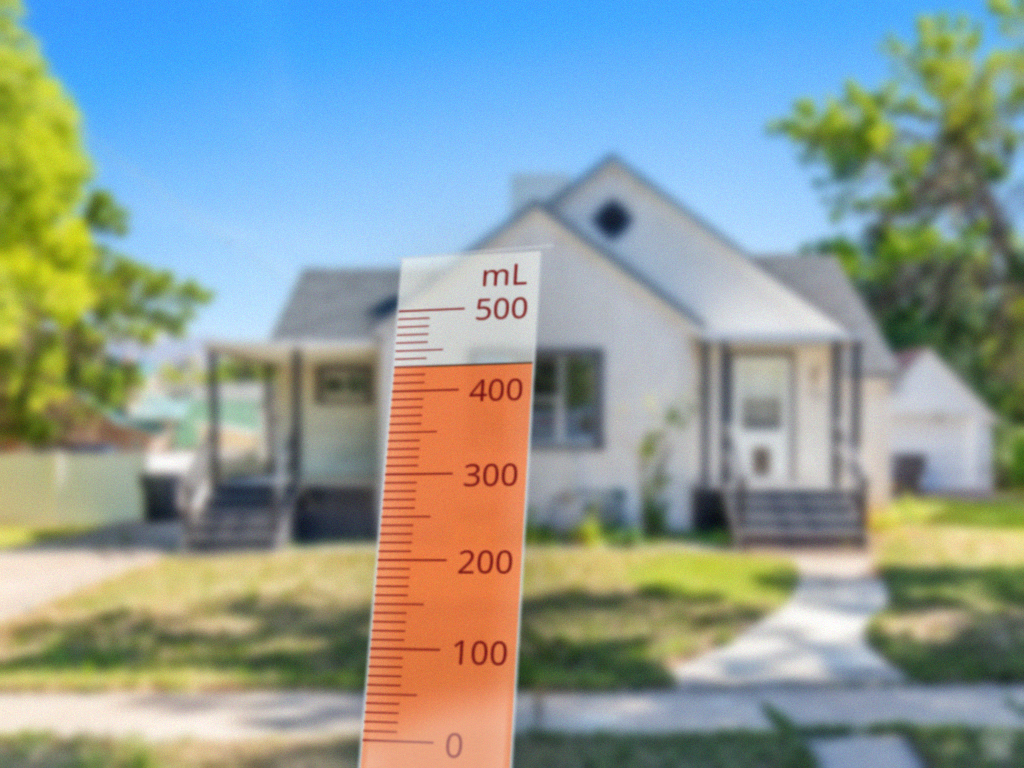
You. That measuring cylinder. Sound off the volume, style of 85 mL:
430 mL
